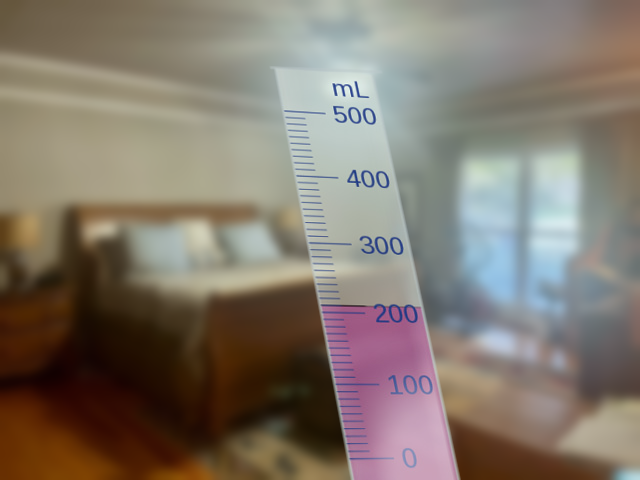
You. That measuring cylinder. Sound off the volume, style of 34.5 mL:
210 mL
